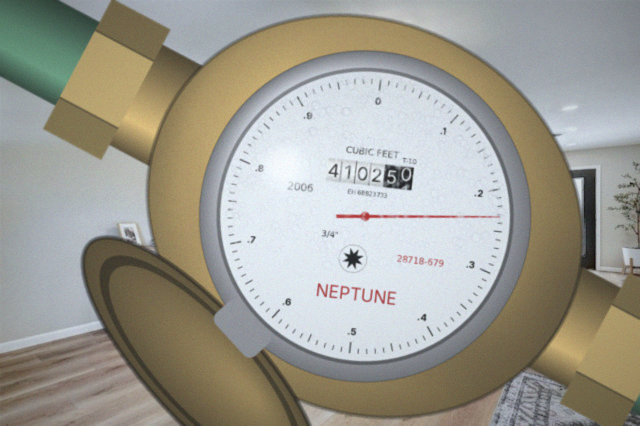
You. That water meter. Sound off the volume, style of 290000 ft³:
410250.23 ft³
